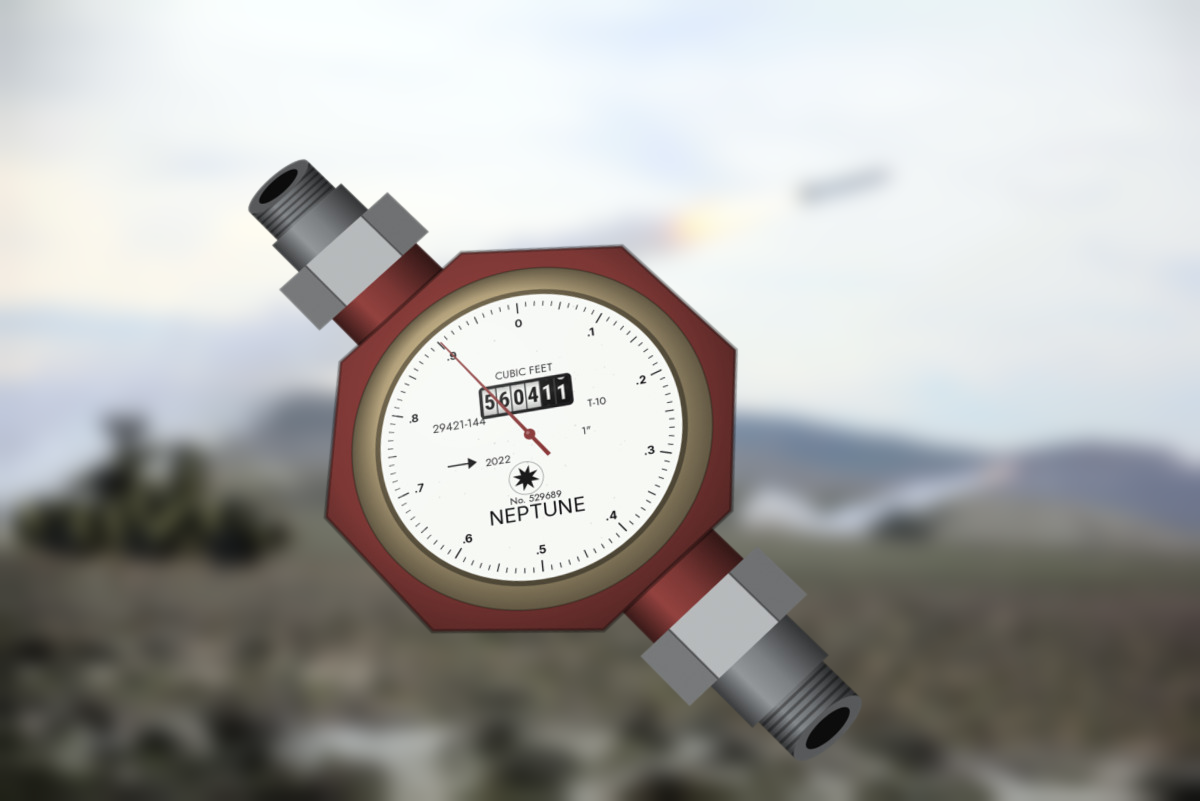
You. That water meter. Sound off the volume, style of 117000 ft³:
560410.90 ft³
